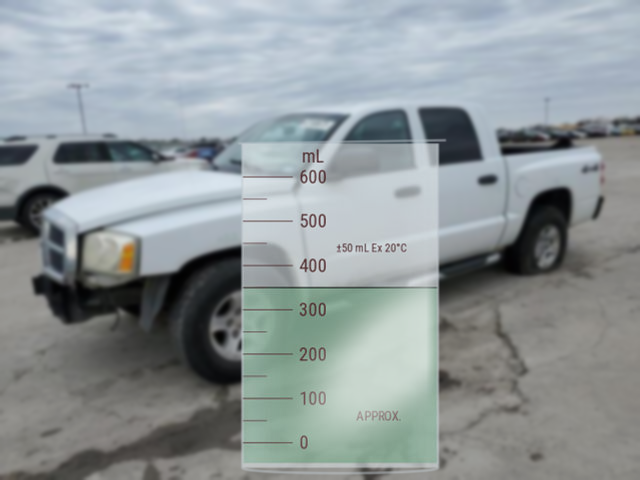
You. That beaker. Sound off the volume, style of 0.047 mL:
350 mL
